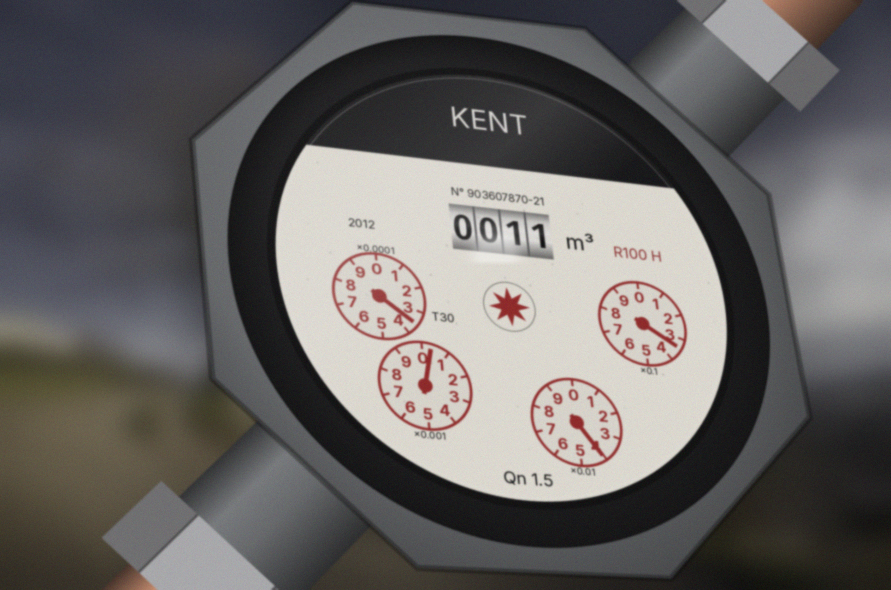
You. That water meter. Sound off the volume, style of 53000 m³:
11.3403 m³
